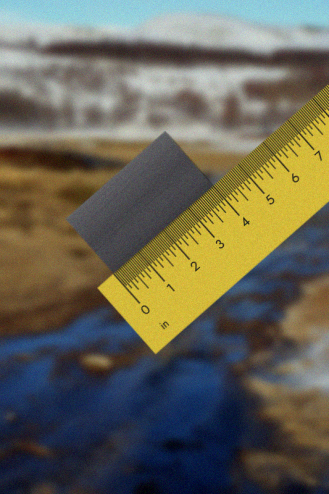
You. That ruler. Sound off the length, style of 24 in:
4 in
